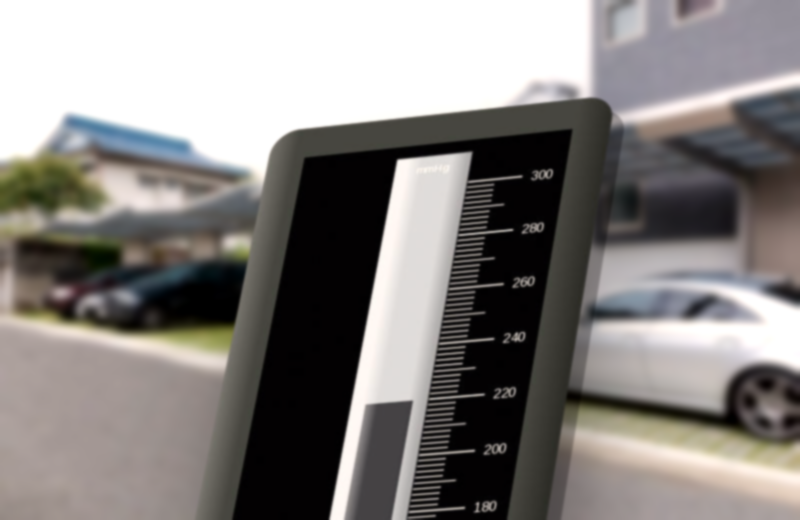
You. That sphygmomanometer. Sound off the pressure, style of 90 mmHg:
220 mmHg
